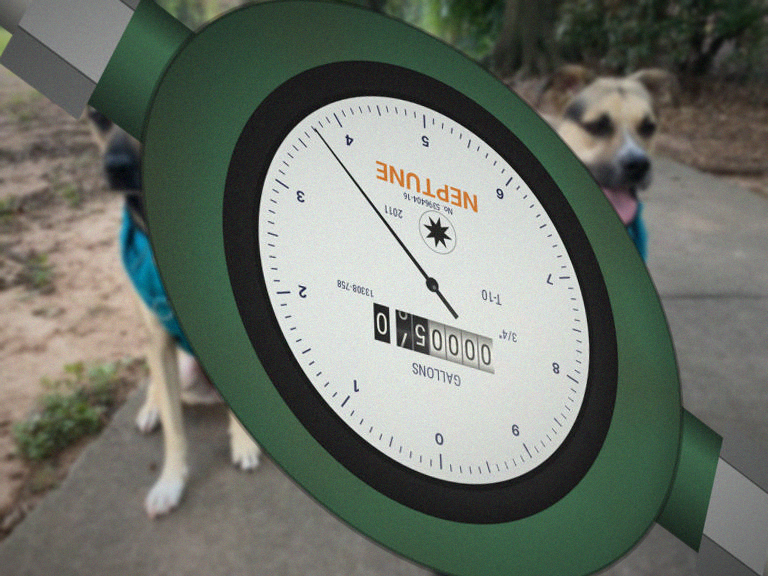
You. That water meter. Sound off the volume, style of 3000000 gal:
573.7 gal
